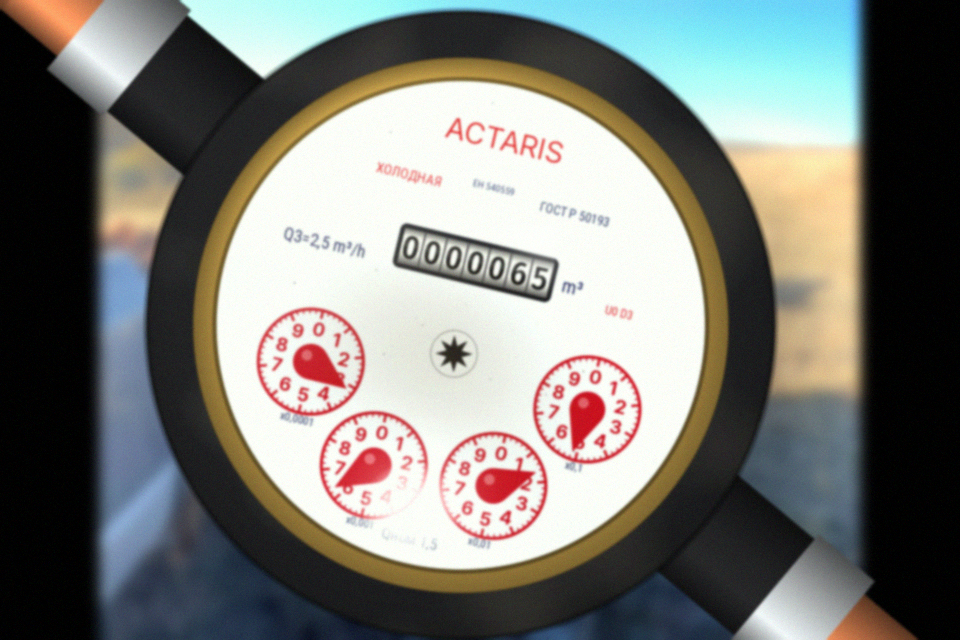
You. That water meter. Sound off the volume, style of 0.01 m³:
65.5163 m³
